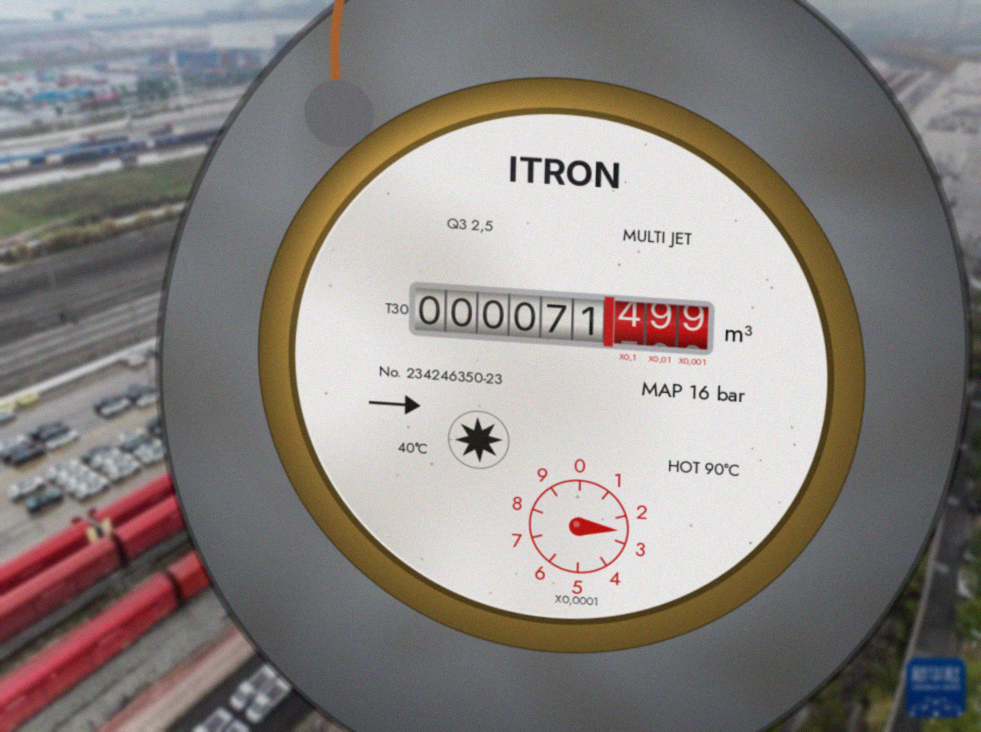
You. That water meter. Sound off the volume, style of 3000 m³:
71.4992 m³
